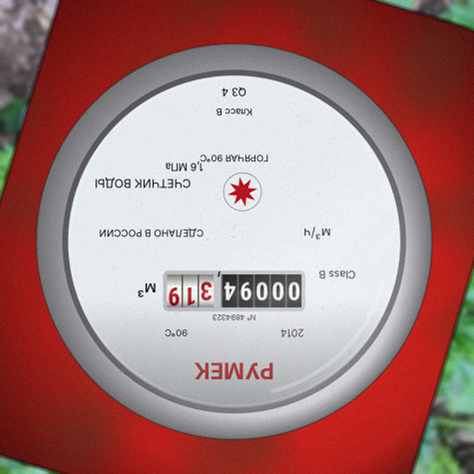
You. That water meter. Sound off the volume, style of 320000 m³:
94.319 m³
